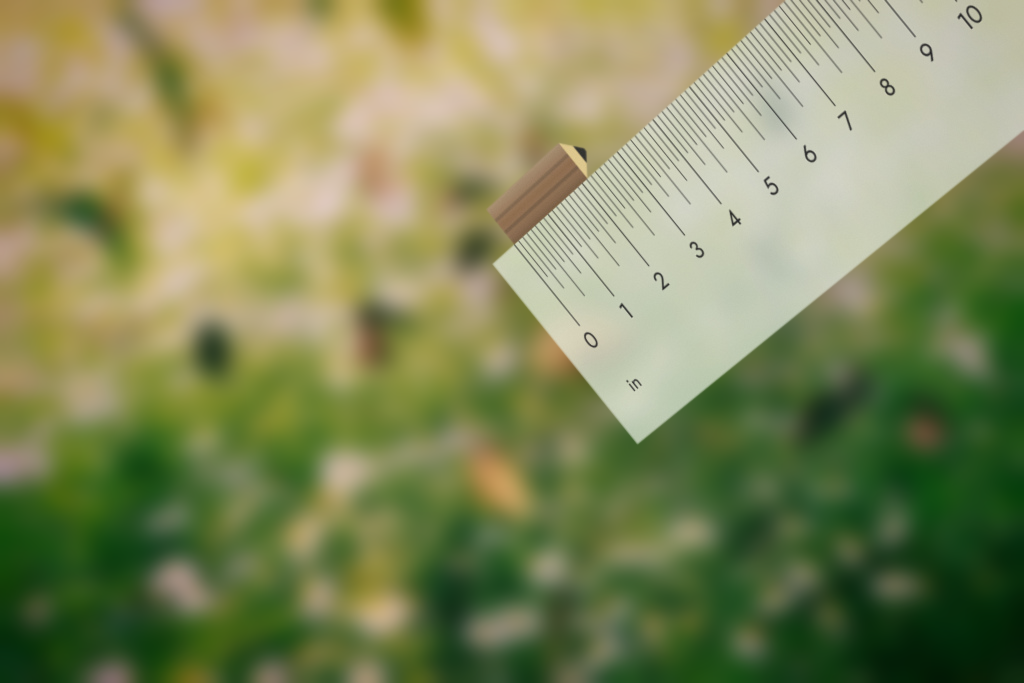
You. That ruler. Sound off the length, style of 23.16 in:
2.5 in
